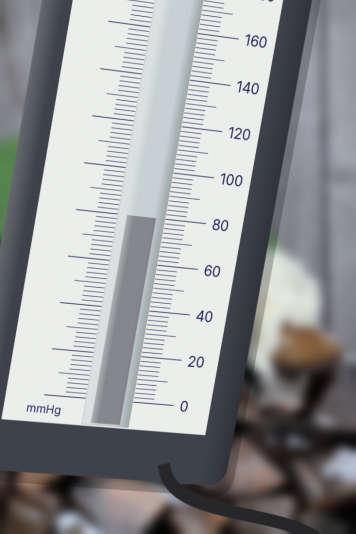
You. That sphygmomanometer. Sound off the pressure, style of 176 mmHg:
80 mmHg
